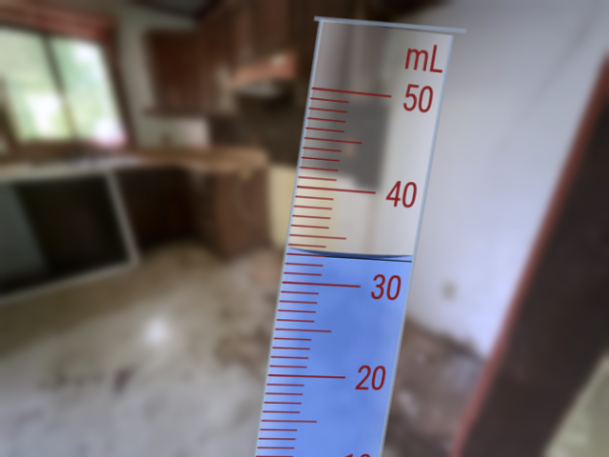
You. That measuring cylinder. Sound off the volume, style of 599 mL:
33 mL
